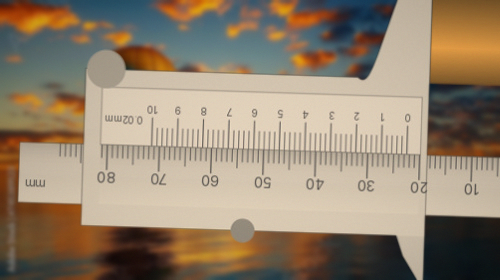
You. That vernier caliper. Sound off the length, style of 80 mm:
22.5 mm
